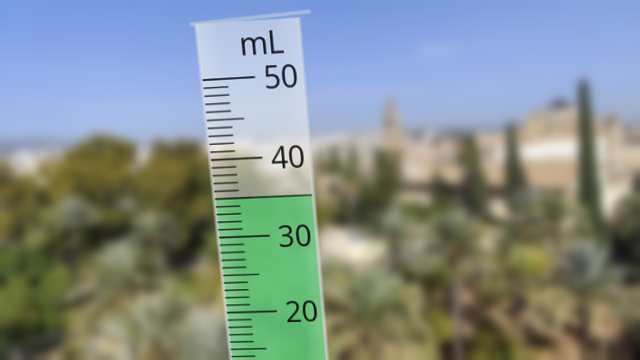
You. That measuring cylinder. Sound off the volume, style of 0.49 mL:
35 mL
